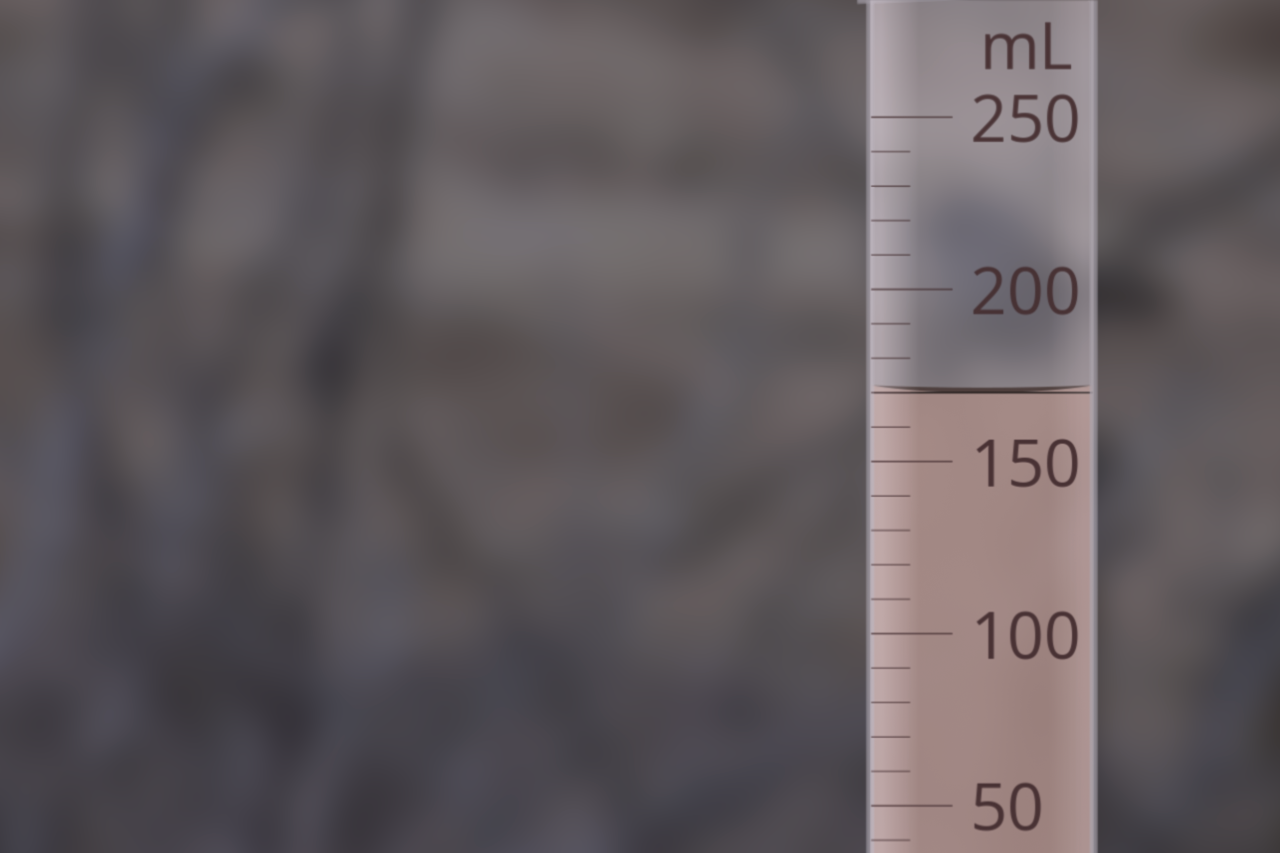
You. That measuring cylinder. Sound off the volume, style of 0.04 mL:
170 mL
